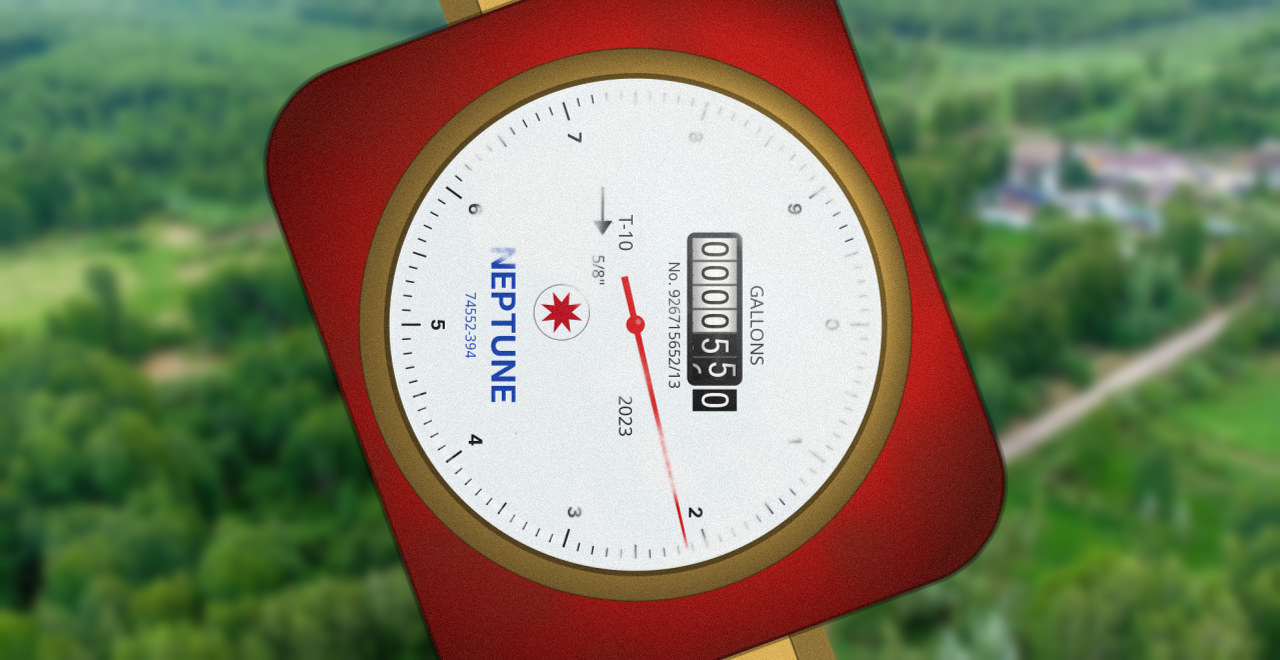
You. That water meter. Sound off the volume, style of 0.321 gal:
552.1 gal
